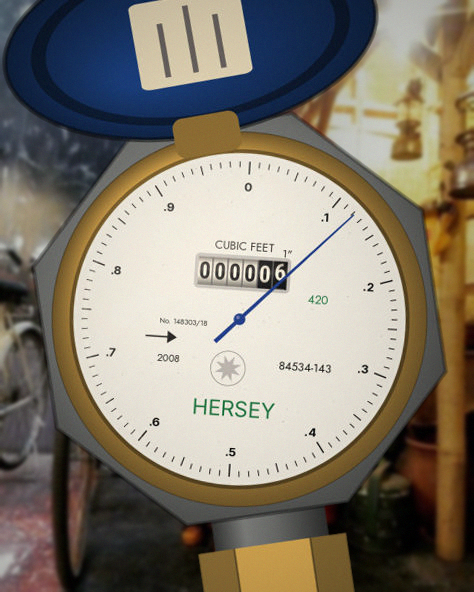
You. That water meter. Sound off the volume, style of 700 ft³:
6.12 ft³
